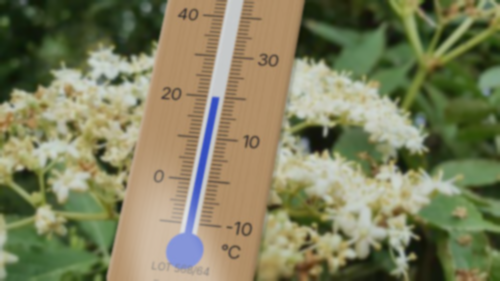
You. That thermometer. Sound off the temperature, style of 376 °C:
20 °C
